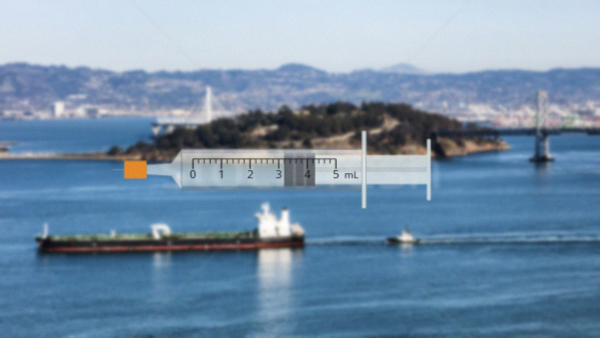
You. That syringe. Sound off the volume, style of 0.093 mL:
3.2 mL
